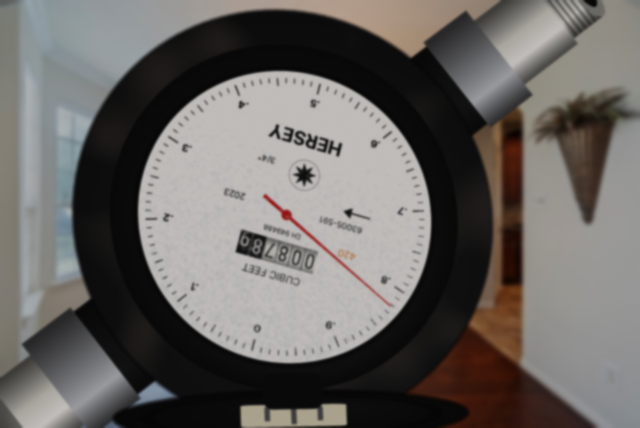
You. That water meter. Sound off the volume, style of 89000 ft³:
8788.82 ft³
